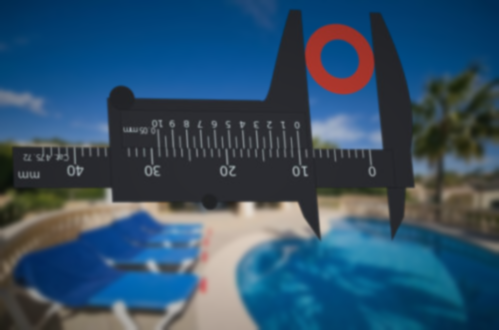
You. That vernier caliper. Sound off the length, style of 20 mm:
10.0 mm
